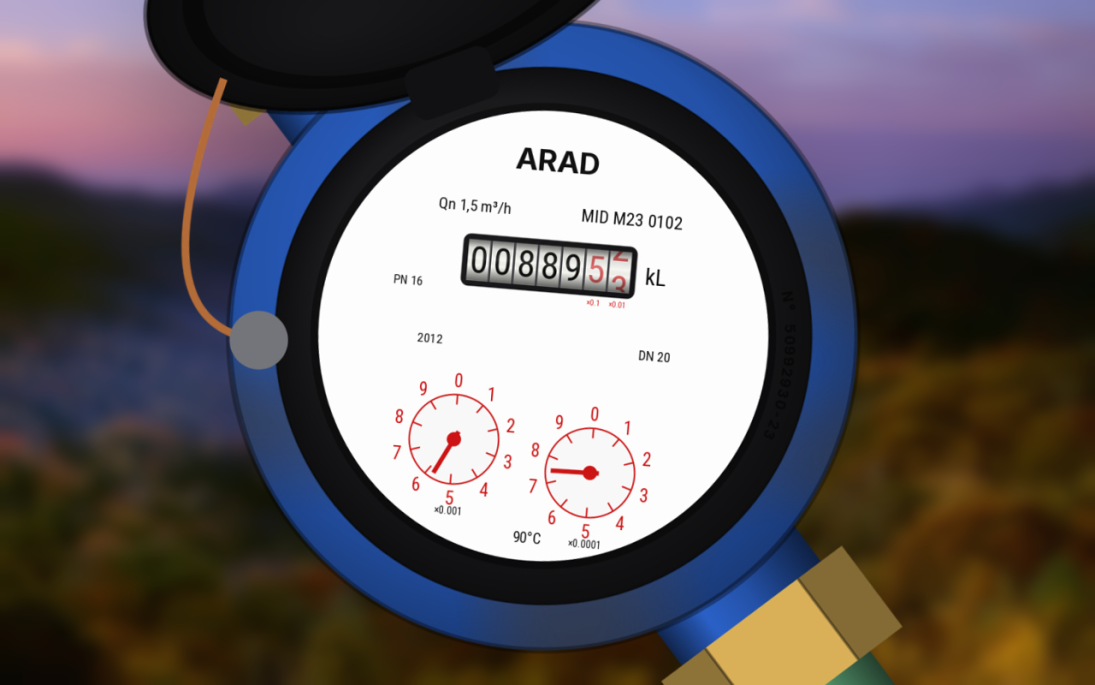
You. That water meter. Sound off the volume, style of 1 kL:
889.5257 kL
